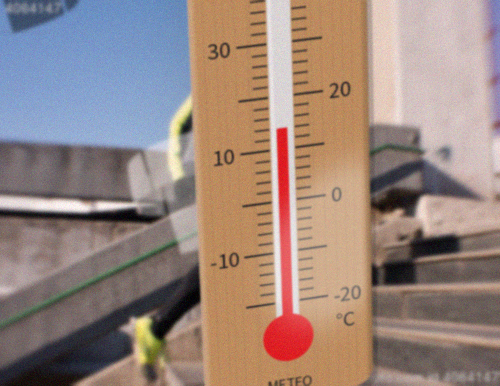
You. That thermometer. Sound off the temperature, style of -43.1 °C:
14 °C
